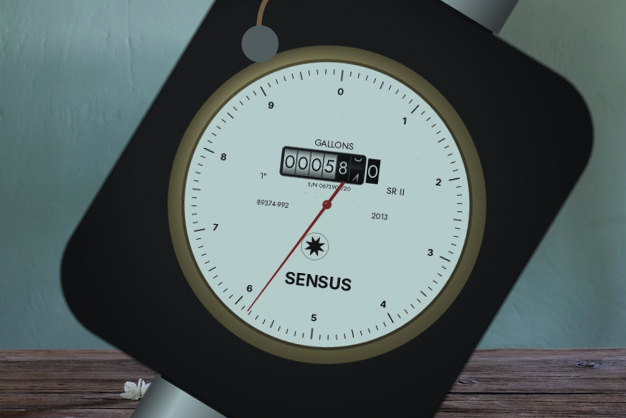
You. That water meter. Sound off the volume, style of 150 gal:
5835.8 gal
